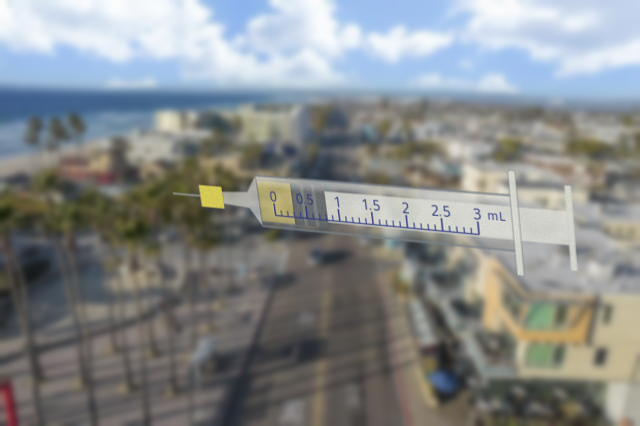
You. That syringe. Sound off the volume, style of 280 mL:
0.3 mL
